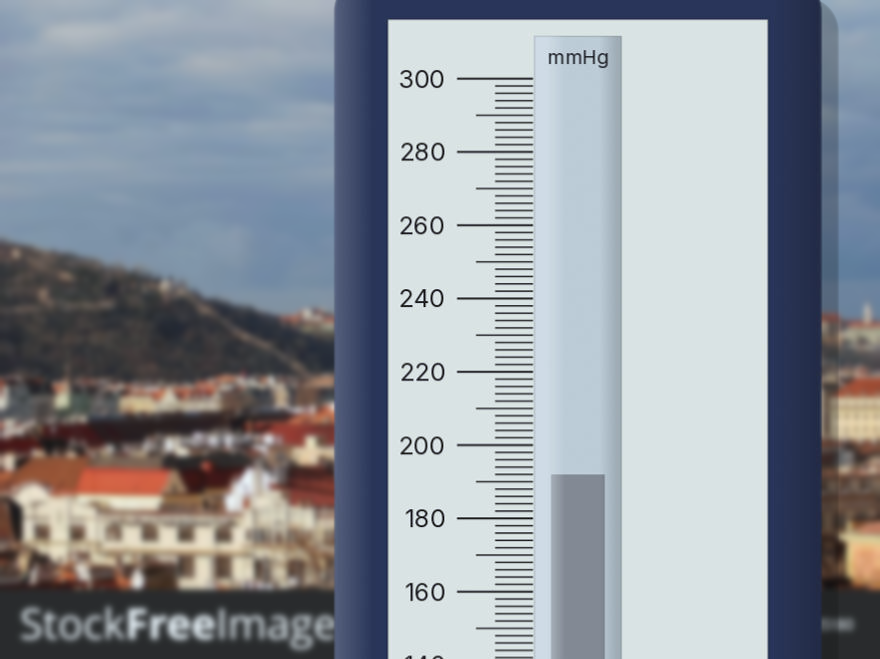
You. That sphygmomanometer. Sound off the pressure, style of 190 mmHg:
192 mmHg
